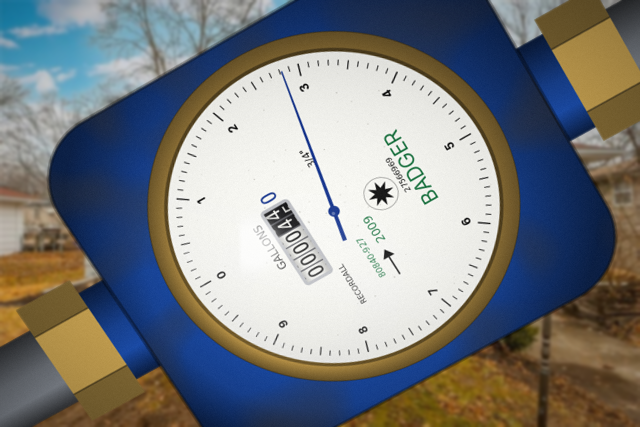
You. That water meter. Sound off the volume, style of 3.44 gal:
442.8 gal
